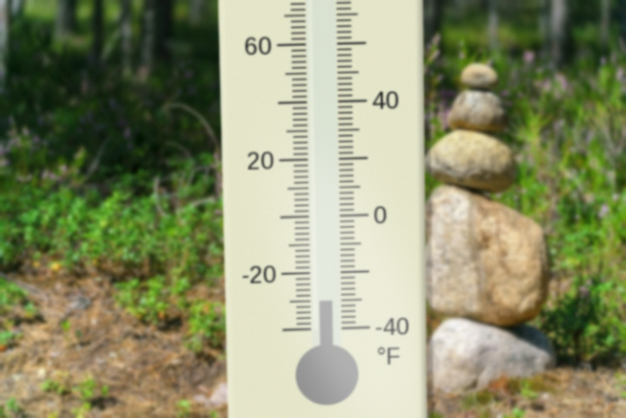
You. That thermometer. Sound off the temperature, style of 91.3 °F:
-30 °F
